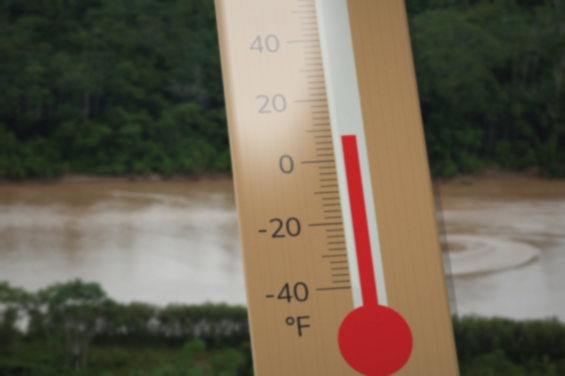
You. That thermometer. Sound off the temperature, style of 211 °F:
8 °F
